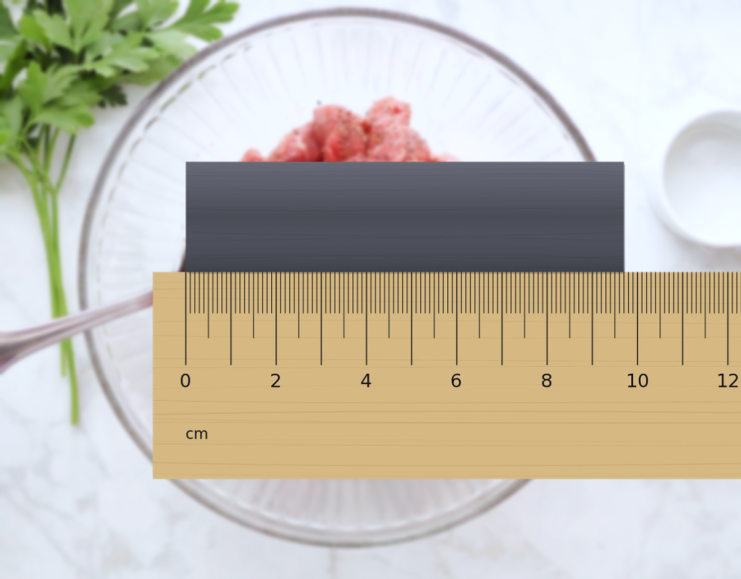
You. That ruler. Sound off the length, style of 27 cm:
9.7 cm
